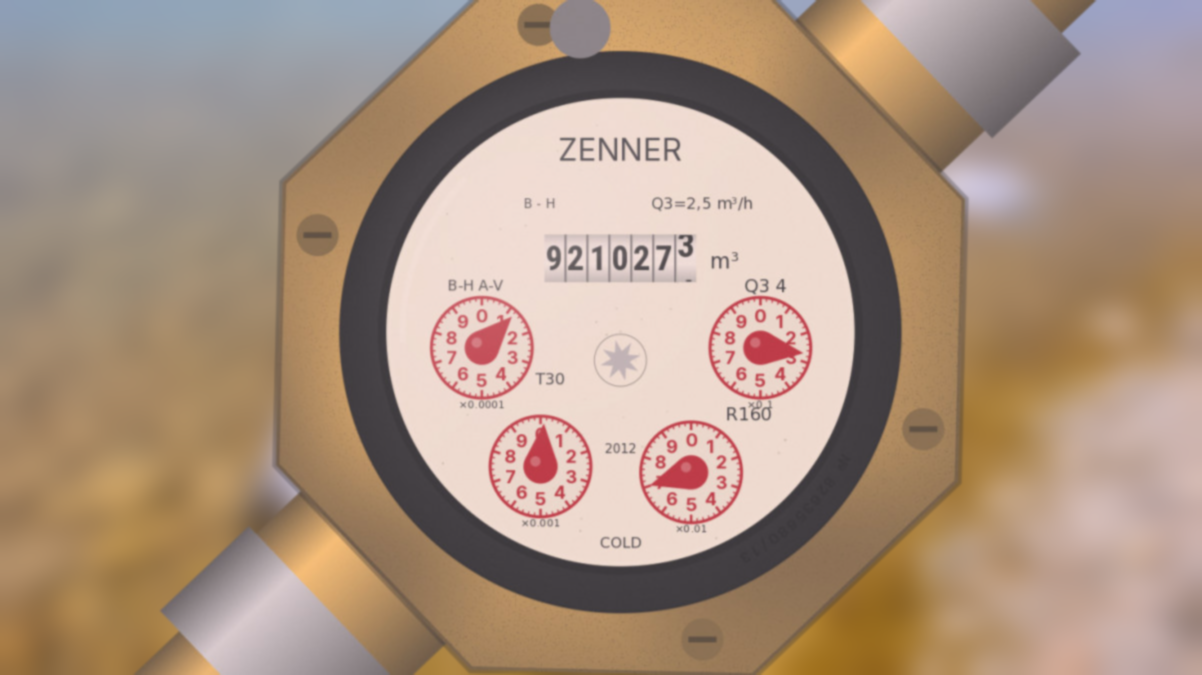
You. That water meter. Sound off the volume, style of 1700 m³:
9210273.2701 m³
